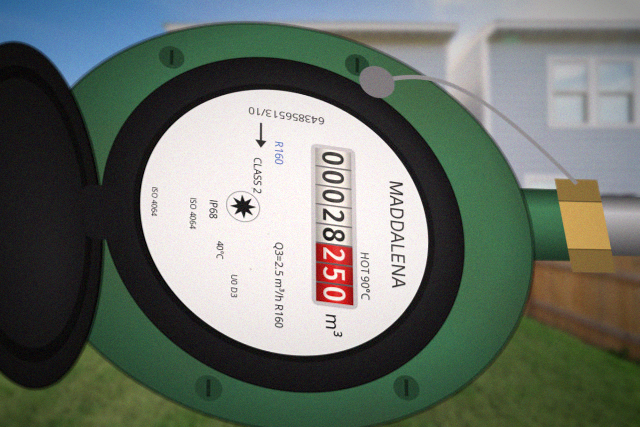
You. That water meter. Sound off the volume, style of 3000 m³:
28.250 m³
